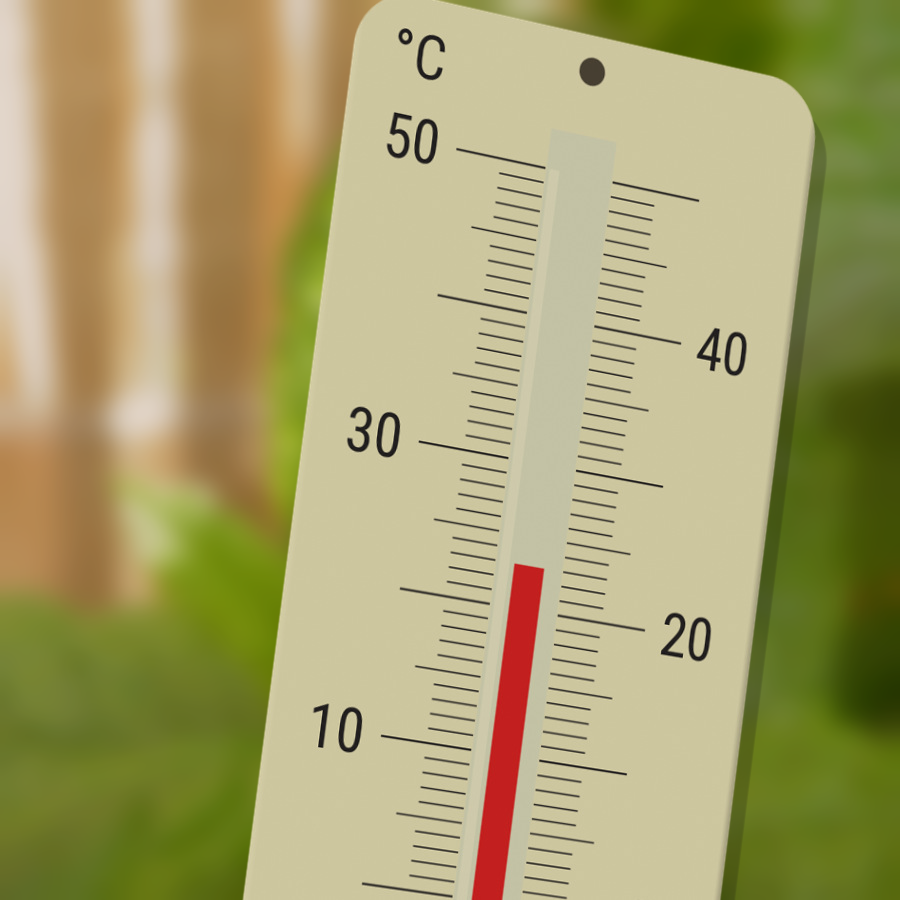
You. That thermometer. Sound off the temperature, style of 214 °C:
23 °C
